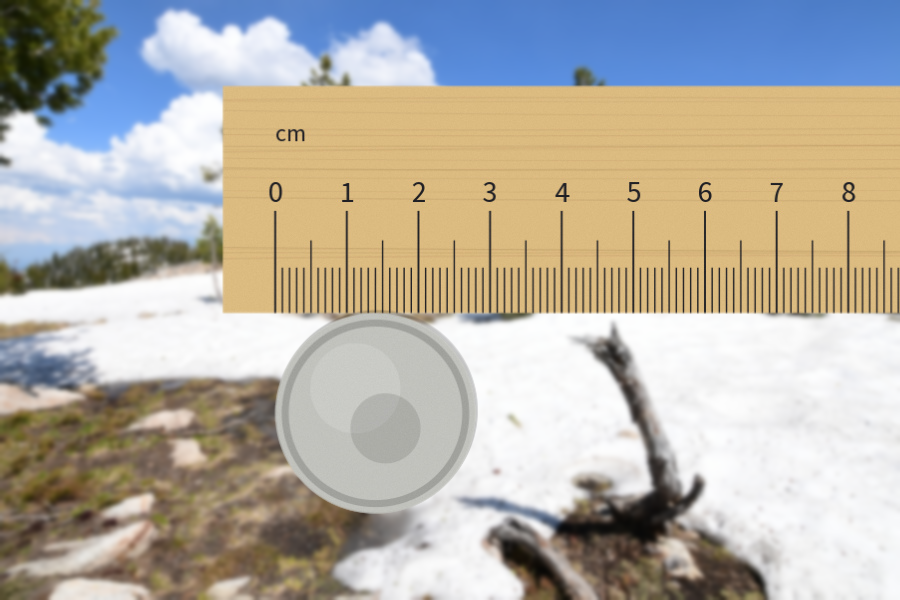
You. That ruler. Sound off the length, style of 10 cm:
2.8 cm
